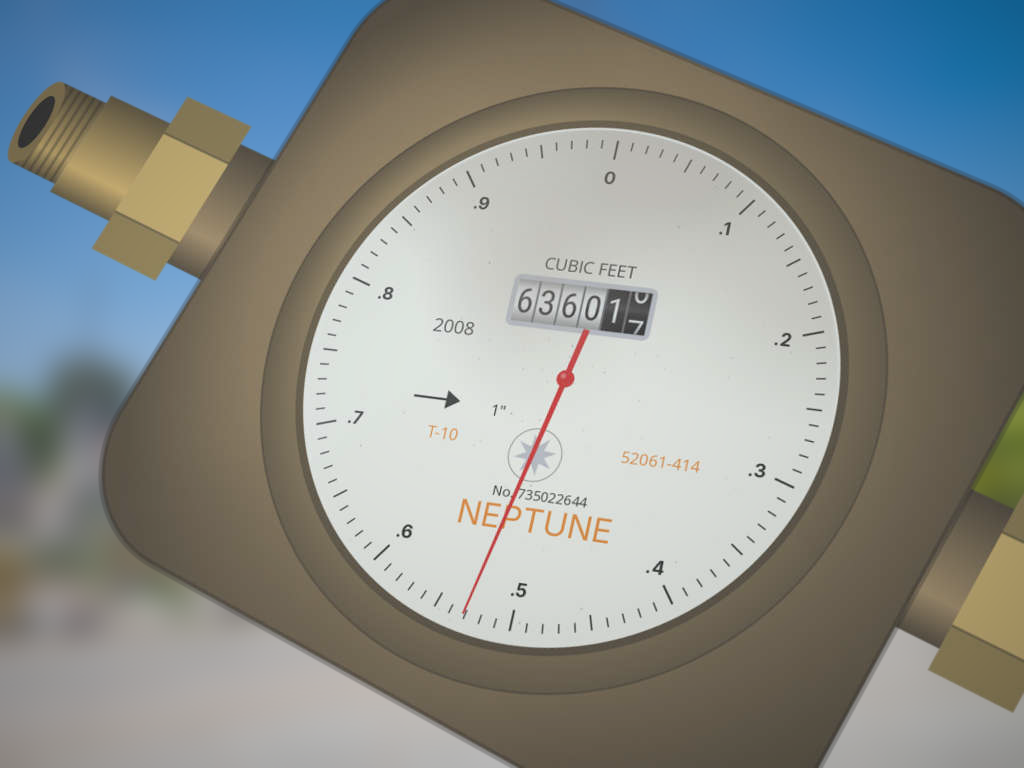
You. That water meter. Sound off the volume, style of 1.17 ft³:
636016.53 ft³
